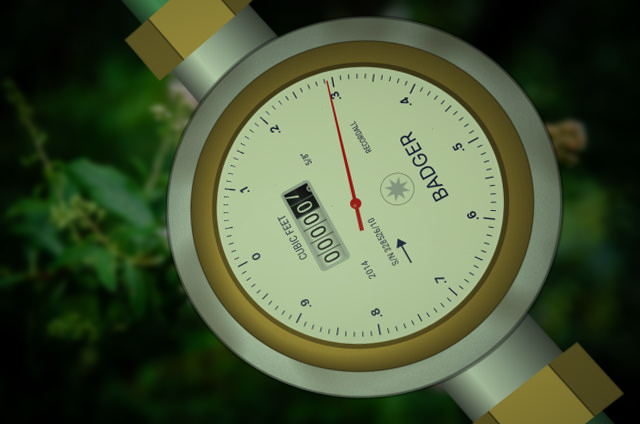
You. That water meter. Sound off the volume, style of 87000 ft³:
7.29 ft³
